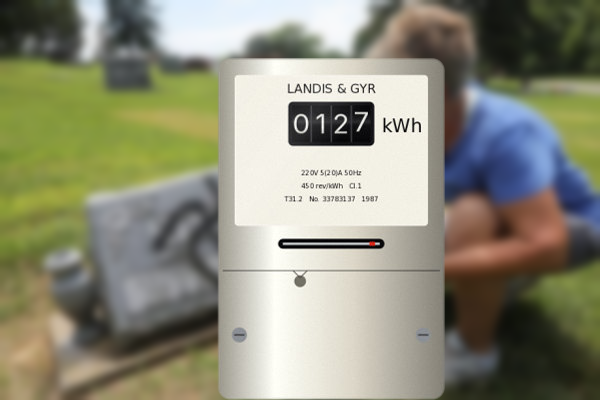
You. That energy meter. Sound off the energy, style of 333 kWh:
127 kWh
